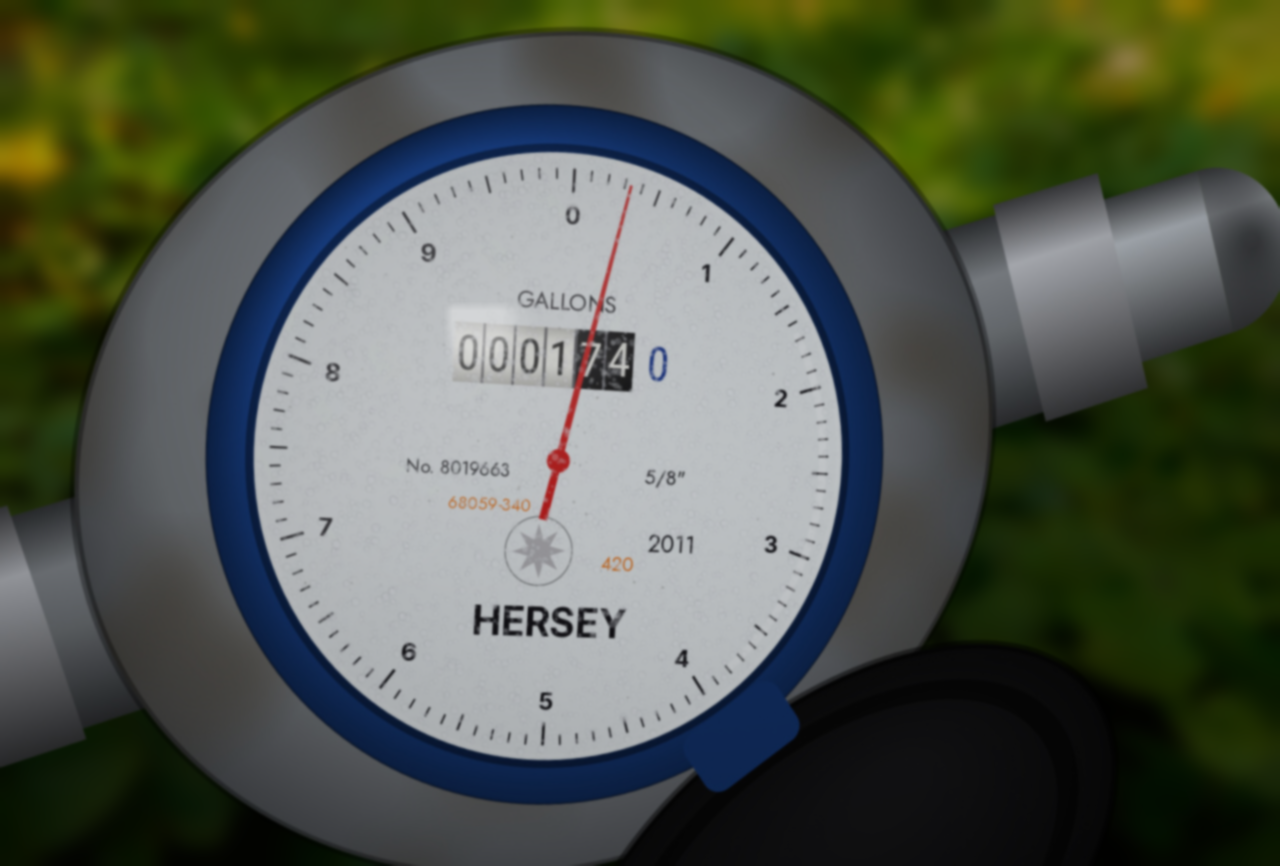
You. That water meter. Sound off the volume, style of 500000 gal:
1740.3 gal
